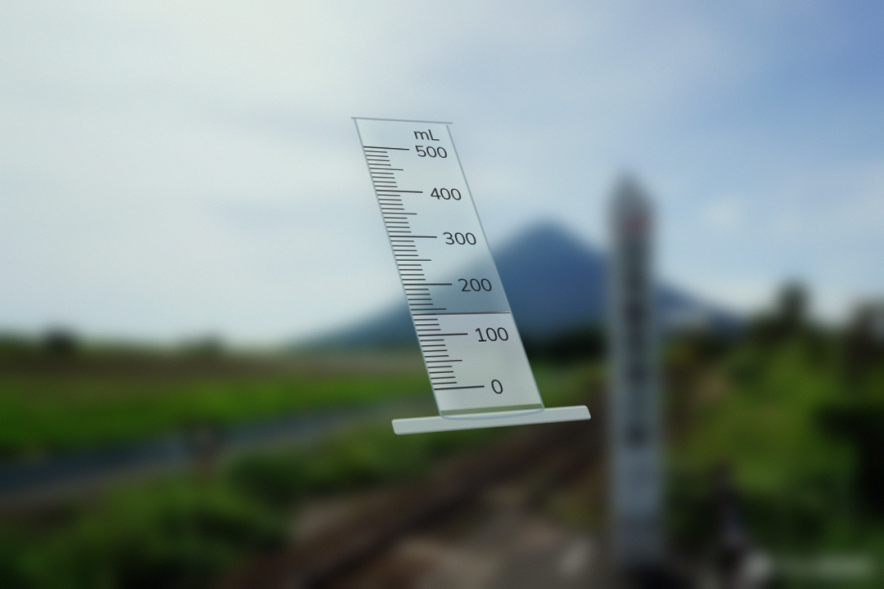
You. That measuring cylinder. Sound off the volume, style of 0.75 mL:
140 mL
